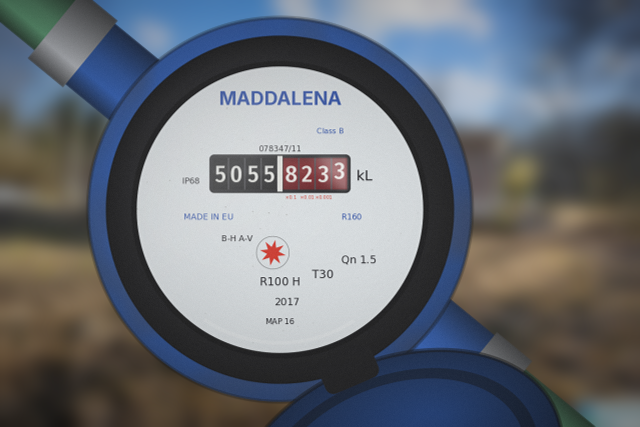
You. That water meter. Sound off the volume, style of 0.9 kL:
5055.8233 kL
